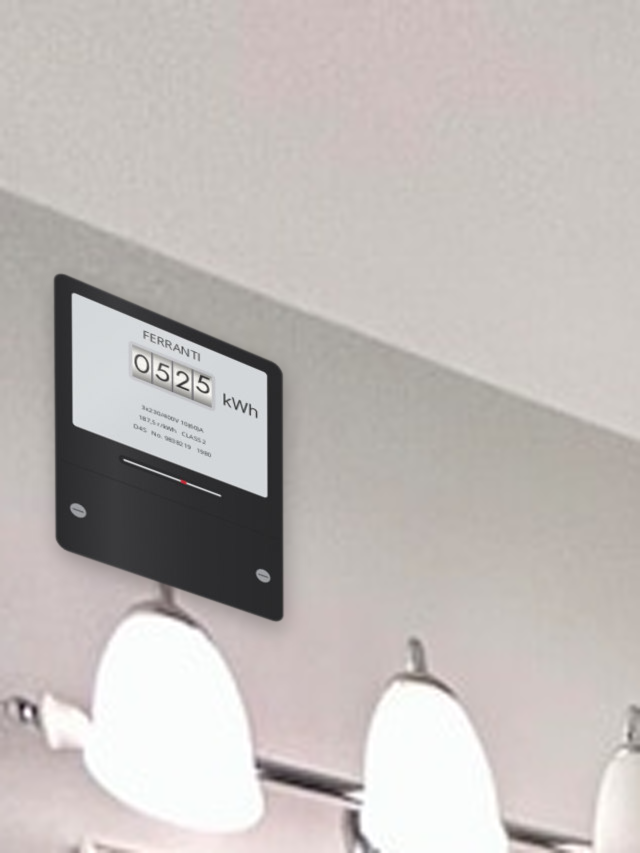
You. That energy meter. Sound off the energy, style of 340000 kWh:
525 kWh
